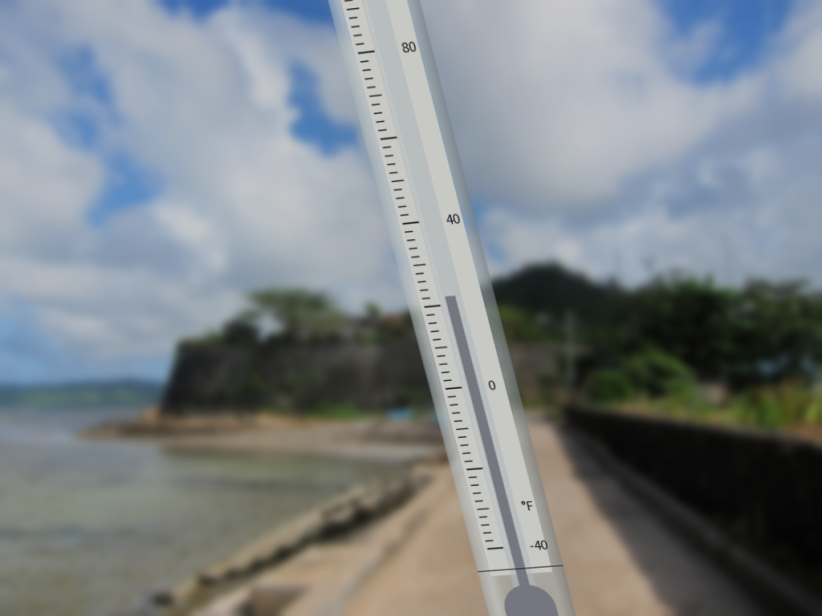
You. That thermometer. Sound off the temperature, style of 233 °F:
22 °F
